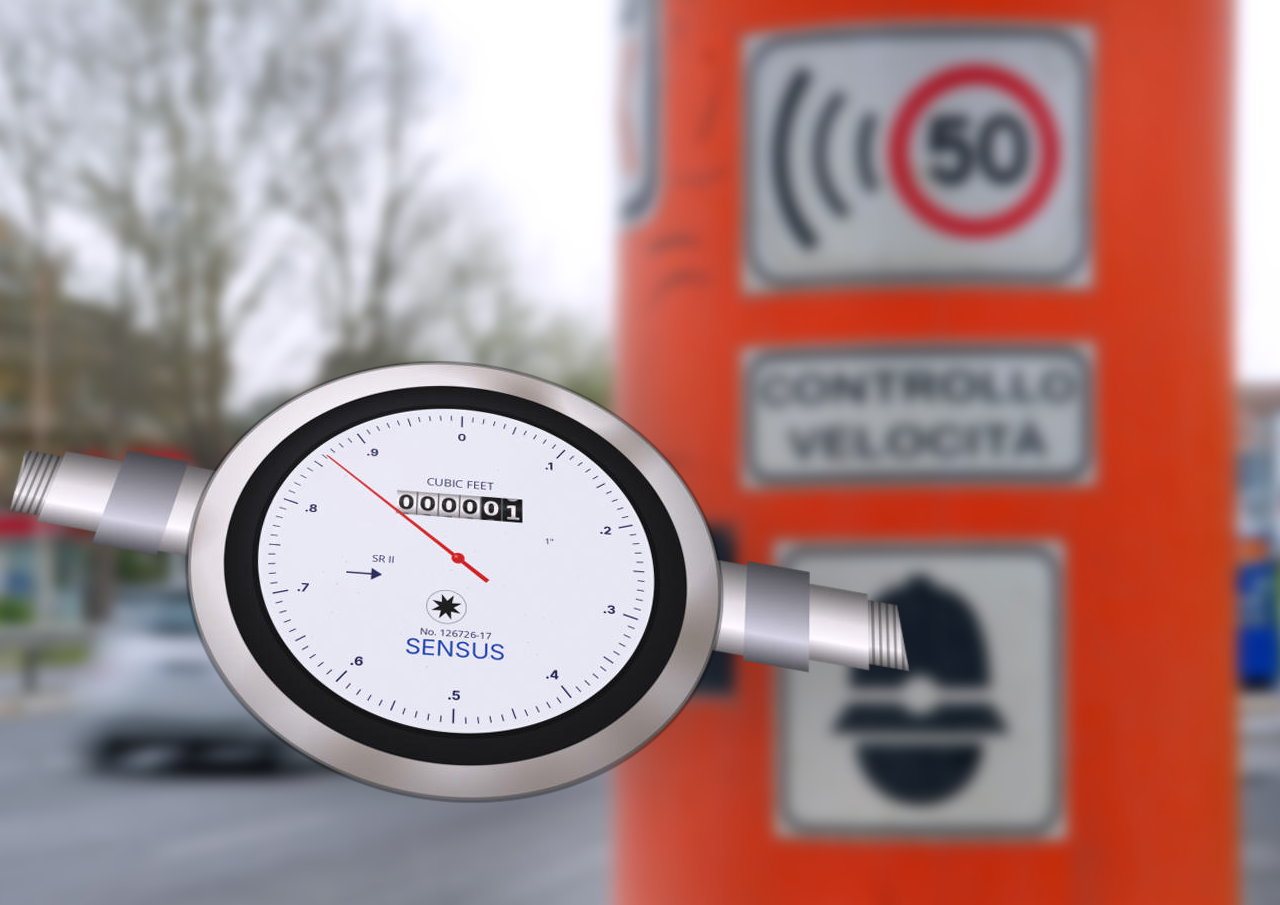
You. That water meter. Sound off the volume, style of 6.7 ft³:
0.86 ft³
